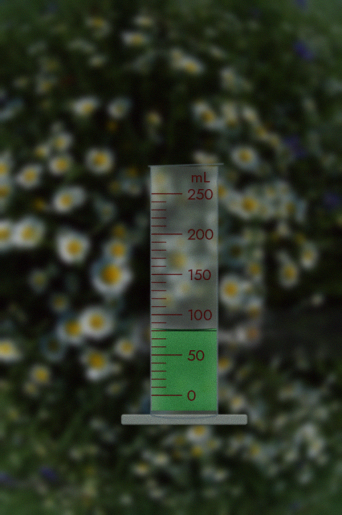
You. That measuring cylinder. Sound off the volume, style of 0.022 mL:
80 mL
